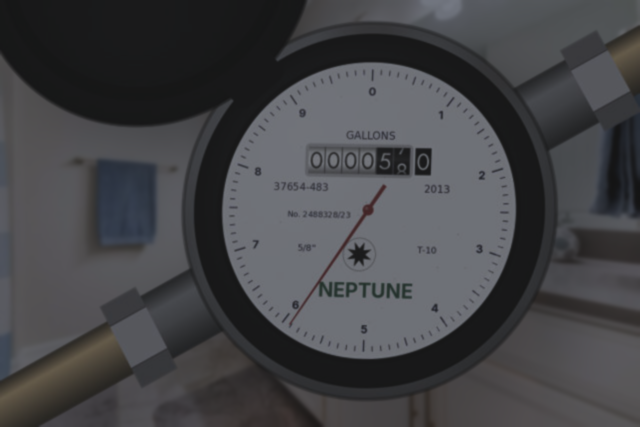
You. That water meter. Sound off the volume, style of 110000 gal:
575.9 gal
